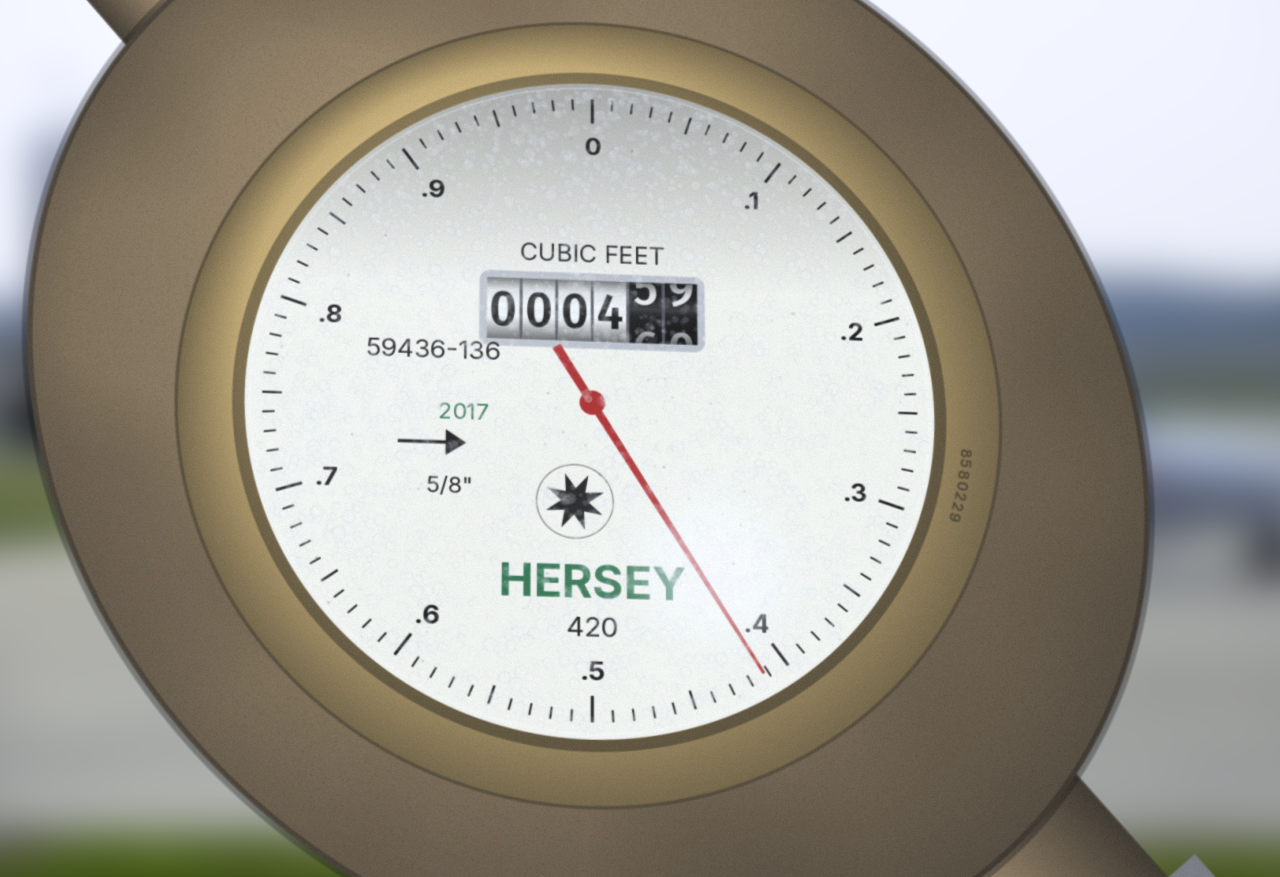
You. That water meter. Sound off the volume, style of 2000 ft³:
459.41 ft³
